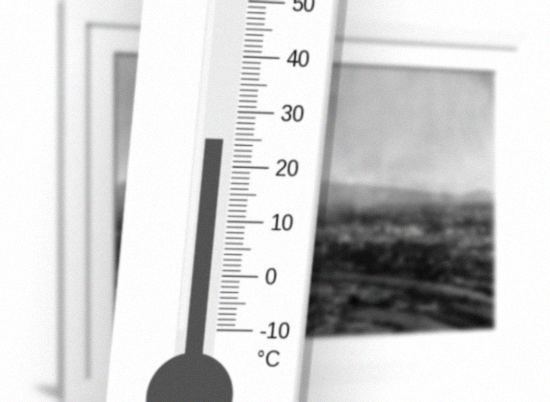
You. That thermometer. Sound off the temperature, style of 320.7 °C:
25 °C
